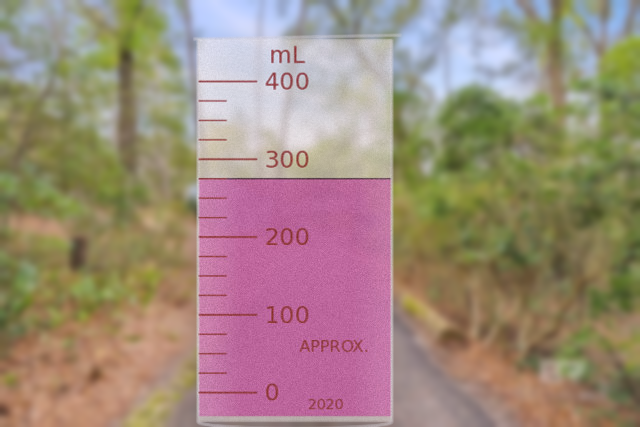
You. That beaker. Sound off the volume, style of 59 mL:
275 mL
